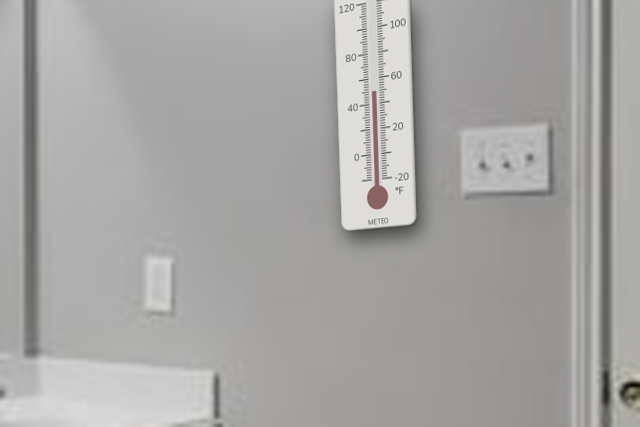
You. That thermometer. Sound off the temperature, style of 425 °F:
50 °F
